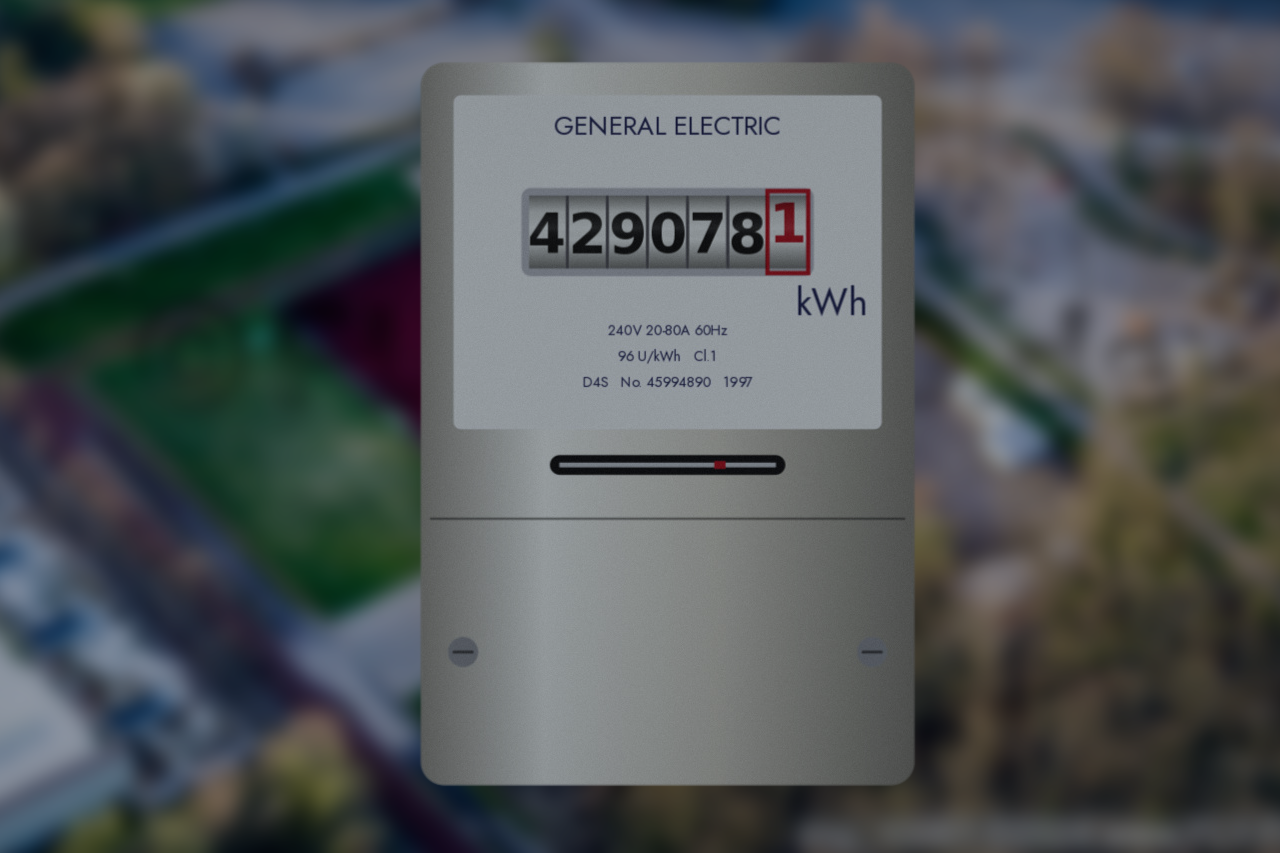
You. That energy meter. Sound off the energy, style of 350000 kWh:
429078.1 kWh
